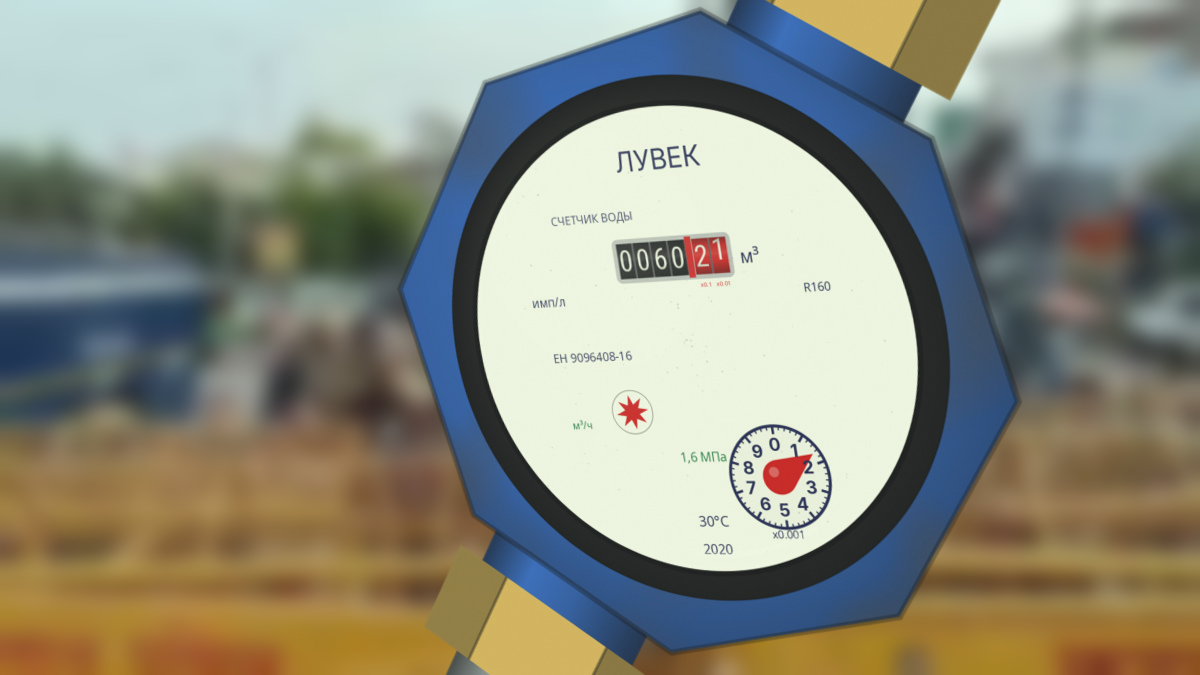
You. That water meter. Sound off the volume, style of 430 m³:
60.211 m³
